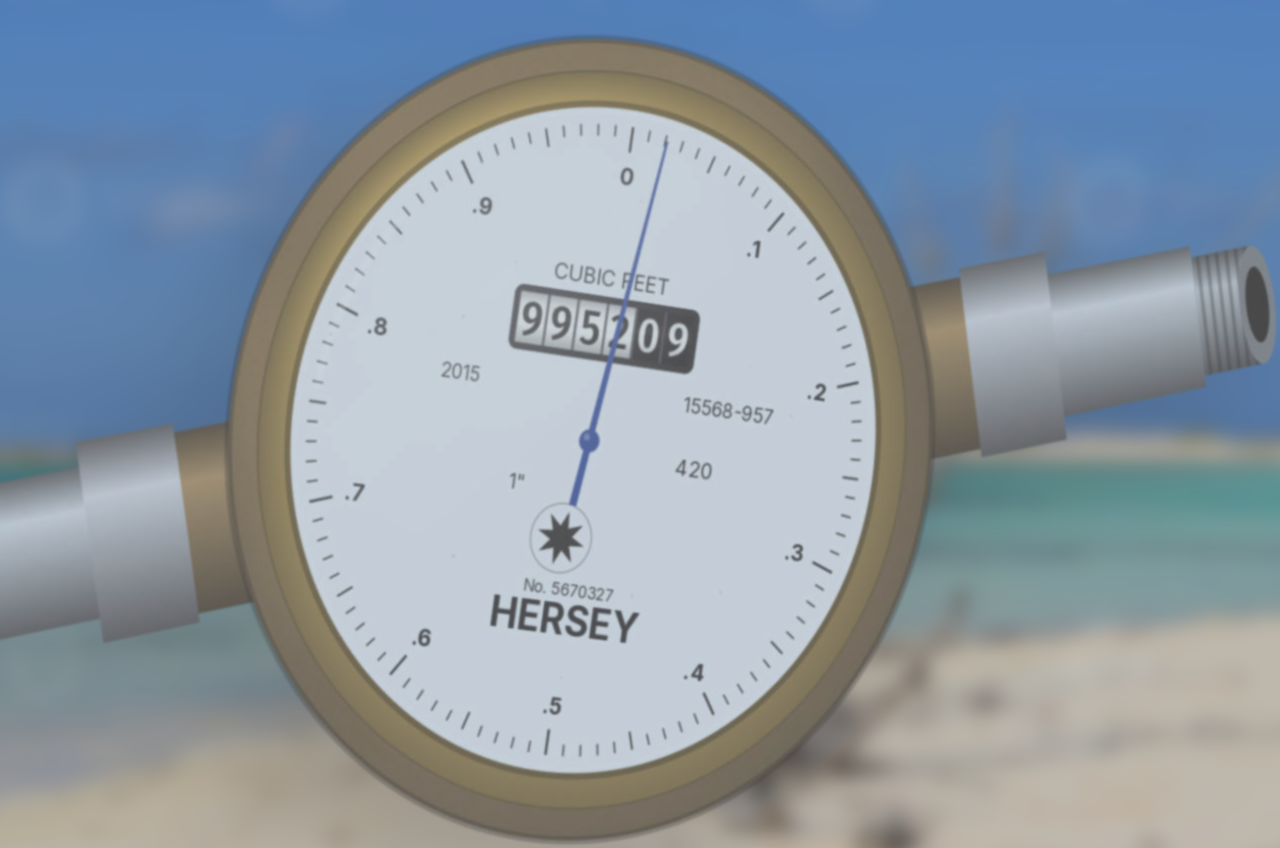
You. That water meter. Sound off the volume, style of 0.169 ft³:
995209.02 ft³
